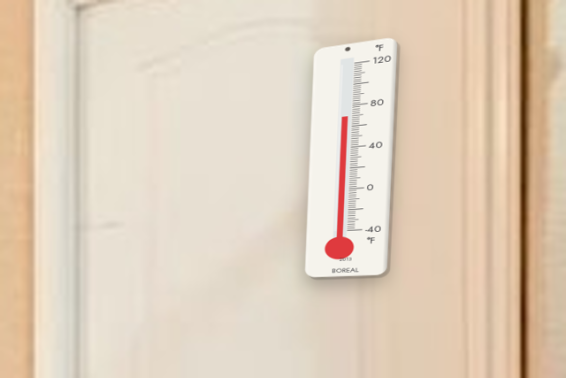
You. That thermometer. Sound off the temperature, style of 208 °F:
70 °F
